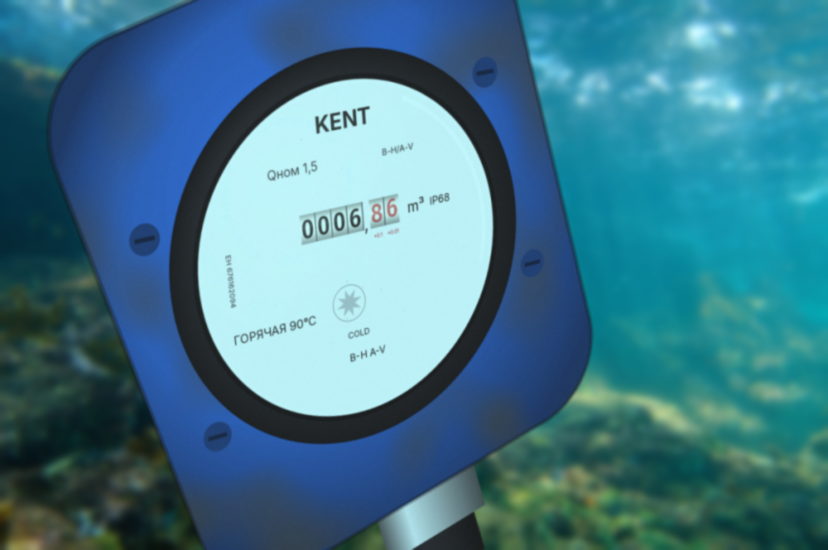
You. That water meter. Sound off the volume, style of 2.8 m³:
6.86 m³
